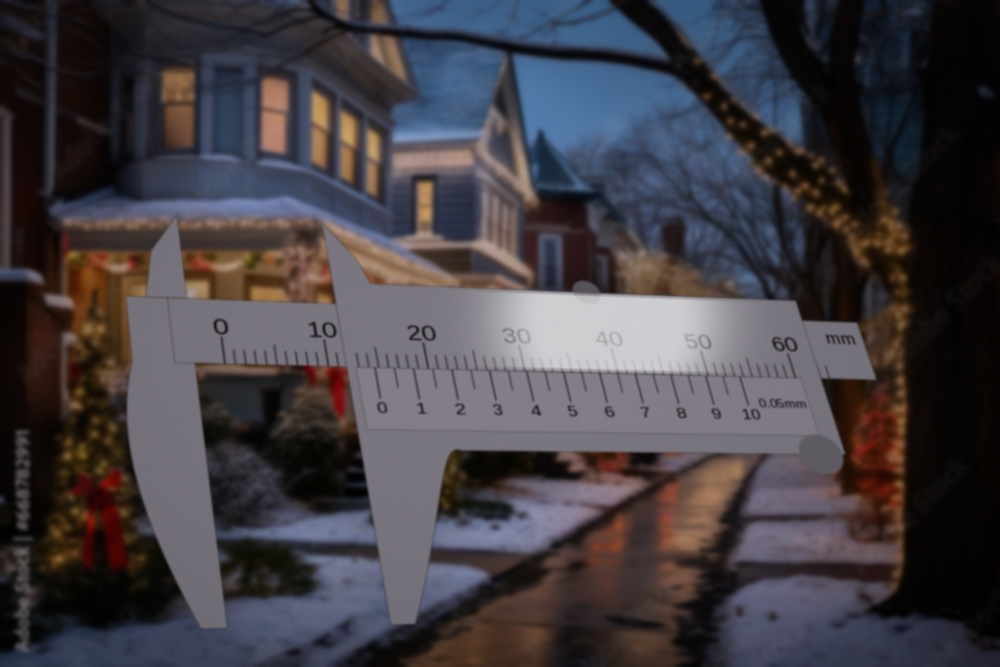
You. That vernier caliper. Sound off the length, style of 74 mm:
14.6 mm
